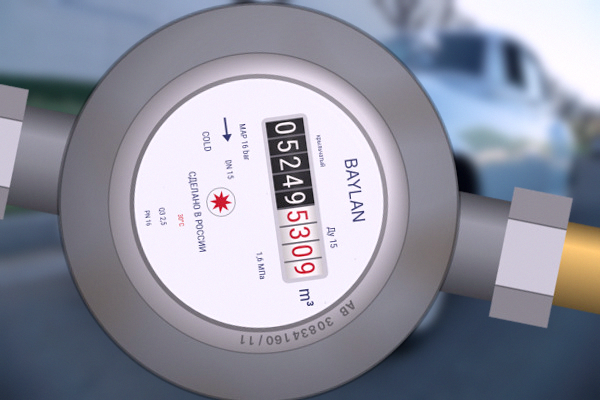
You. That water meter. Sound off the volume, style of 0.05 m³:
5249.5309 m³
